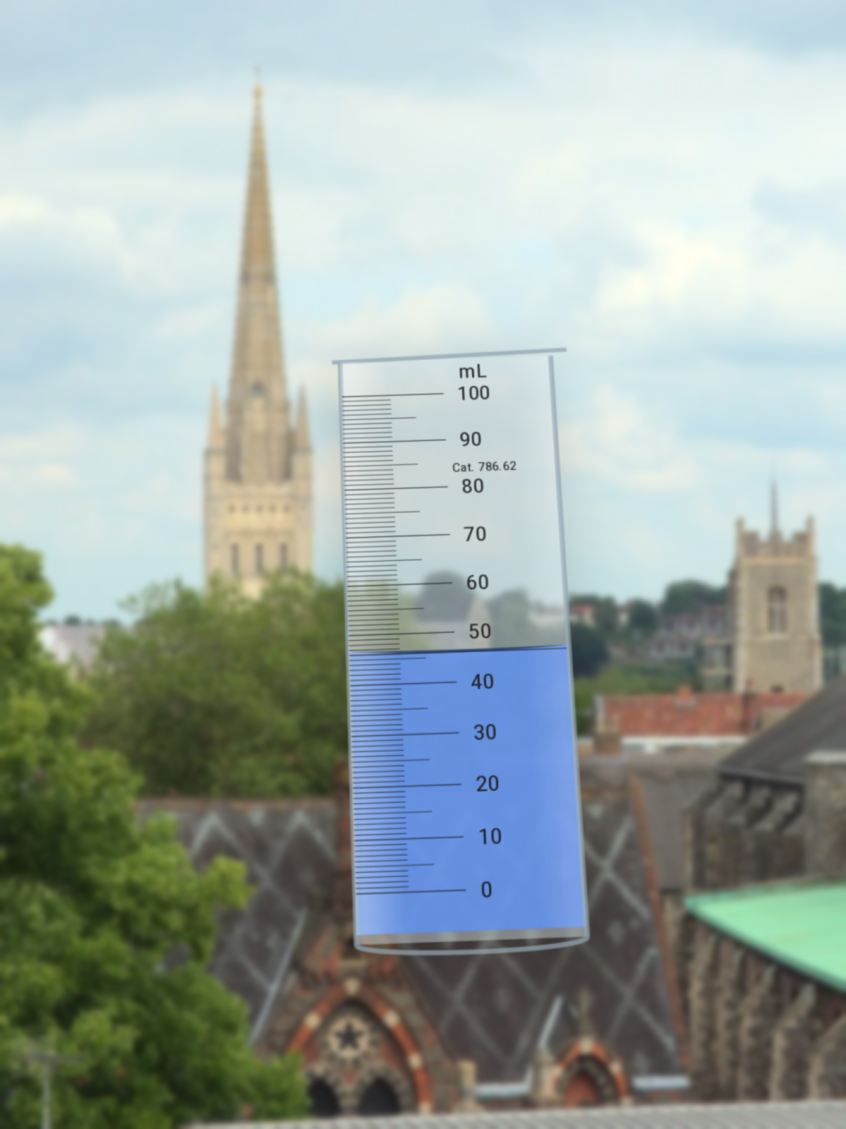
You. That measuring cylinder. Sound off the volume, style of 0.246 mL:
46 mL
